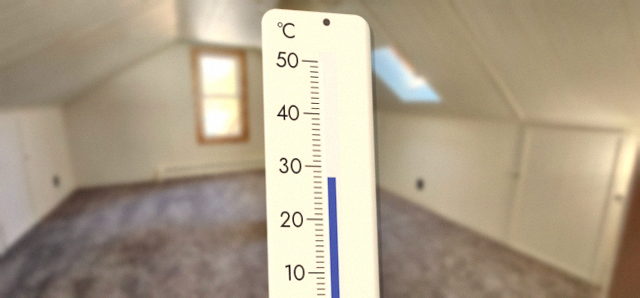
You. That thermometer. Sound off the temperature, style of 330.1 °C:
28 °C
